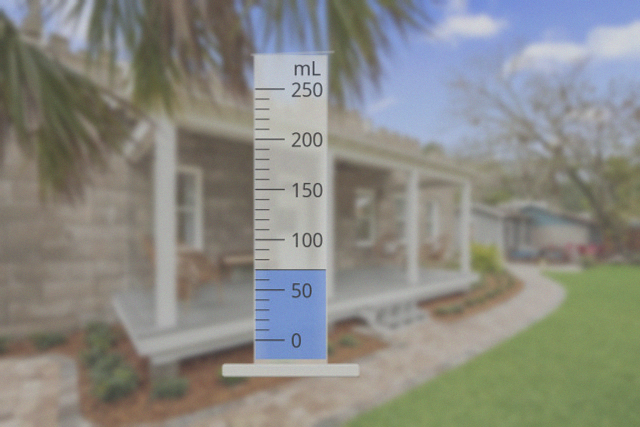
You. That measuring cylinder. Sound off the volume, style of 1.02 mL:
70 mL
